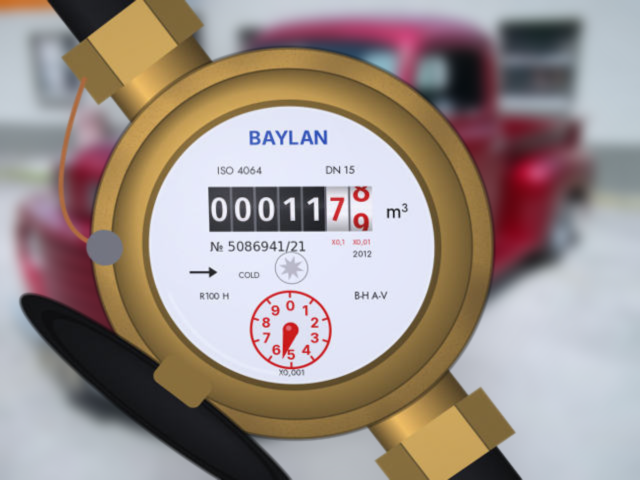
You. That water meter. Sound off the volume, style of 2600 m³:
11.785 m³
